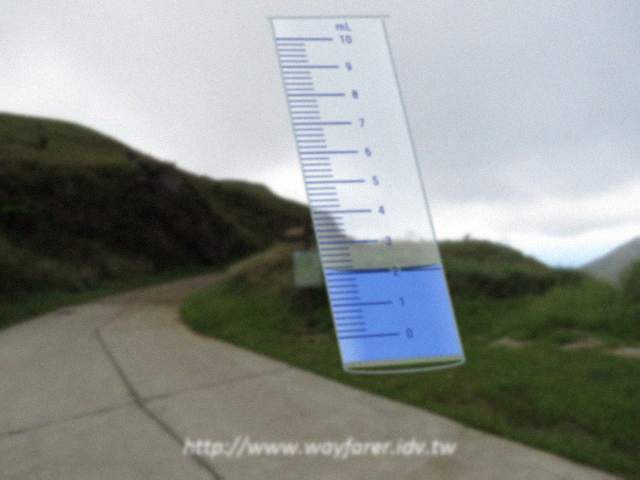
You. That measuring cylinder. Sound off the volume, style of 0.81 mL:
2 mL
